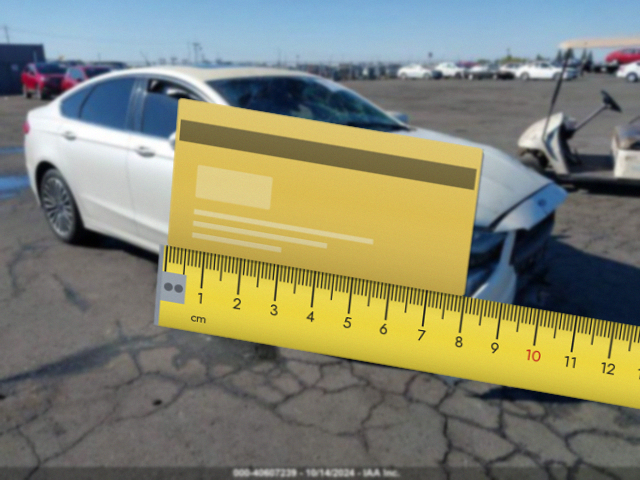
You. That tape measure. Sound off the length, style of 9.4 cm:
8 cm
